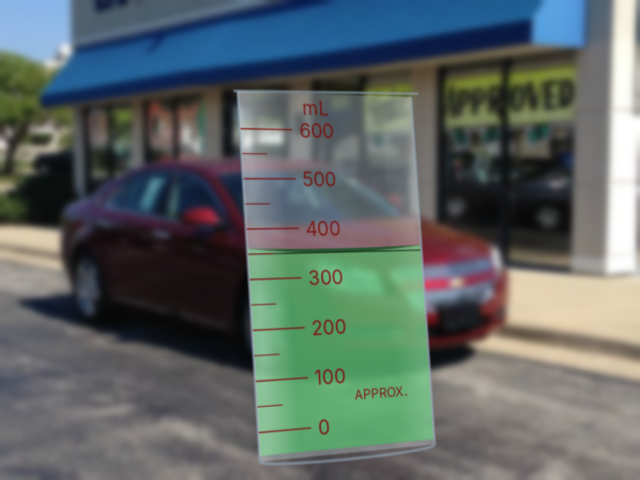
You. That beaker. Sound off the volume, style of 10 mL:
350 mL
